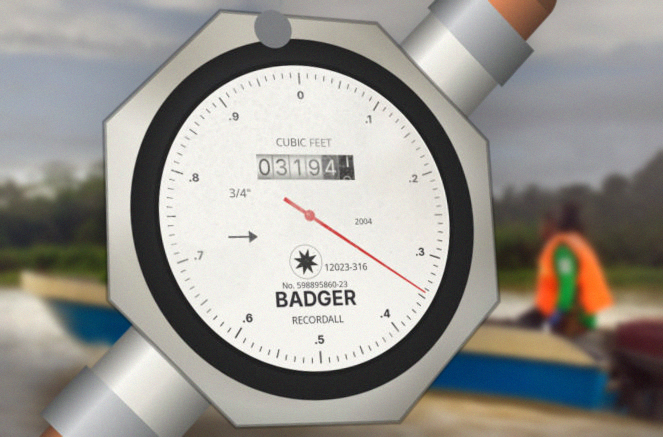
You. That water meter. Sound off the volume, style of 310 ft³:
31941.34 ft³
